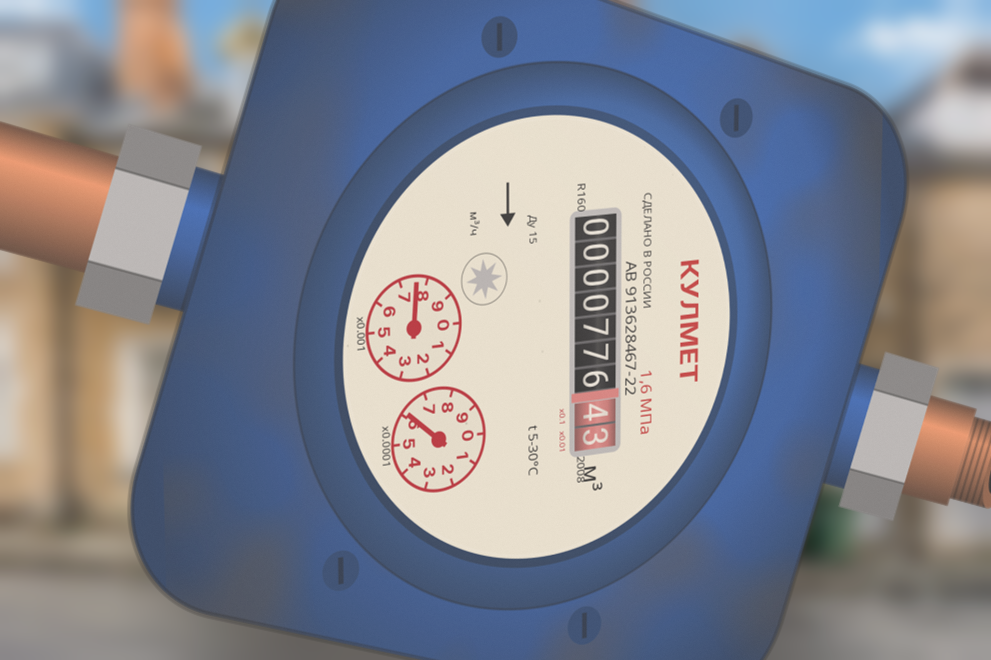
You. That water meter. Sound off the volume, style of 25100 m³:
776.4376 m³
